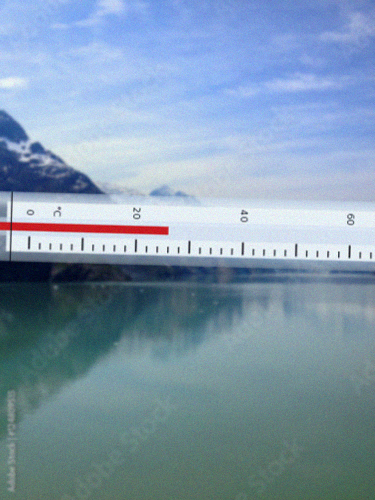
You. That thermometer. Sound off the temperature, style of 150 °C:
26 °C
